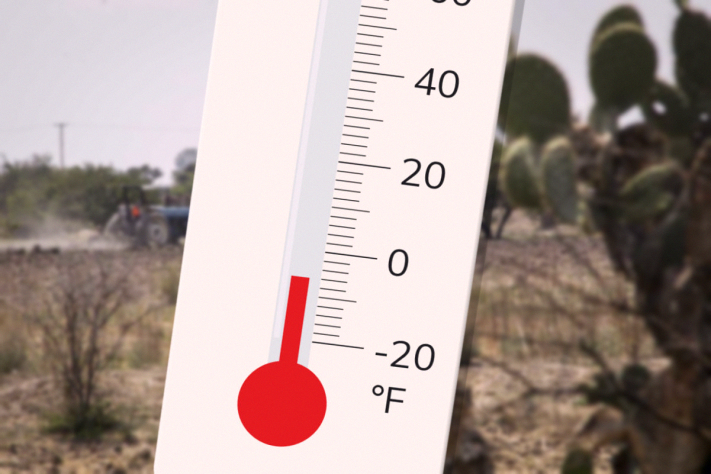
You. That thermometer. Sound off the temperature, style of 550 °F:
-6 °F
